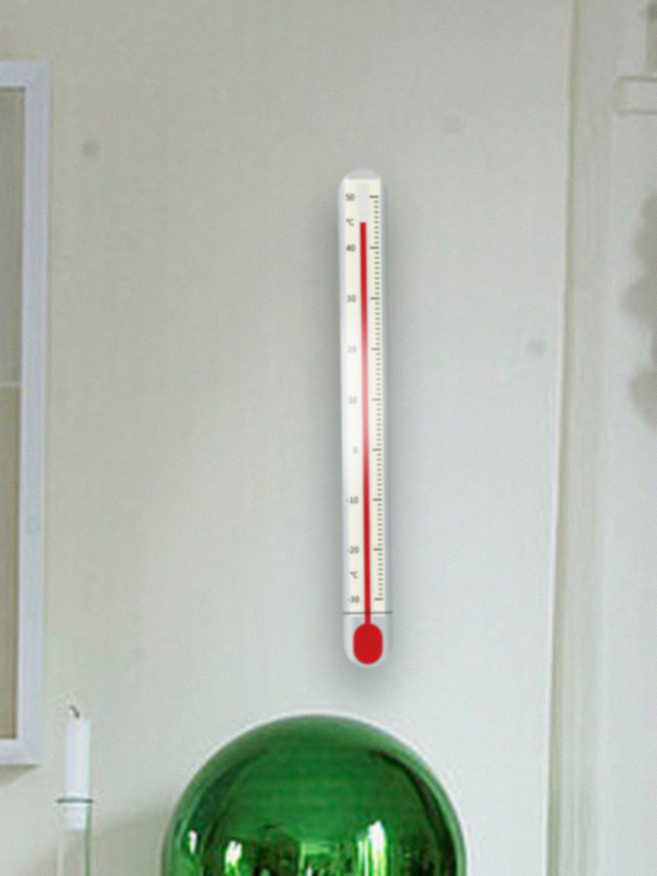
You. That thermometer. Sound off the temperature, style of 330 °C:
45 °C
